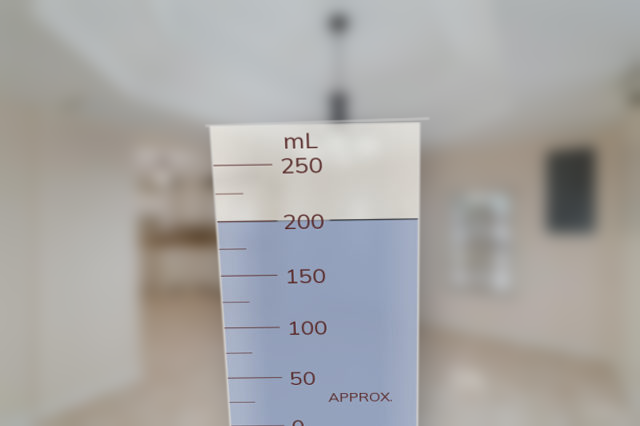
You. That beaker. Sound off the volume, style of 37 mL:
200 mL
